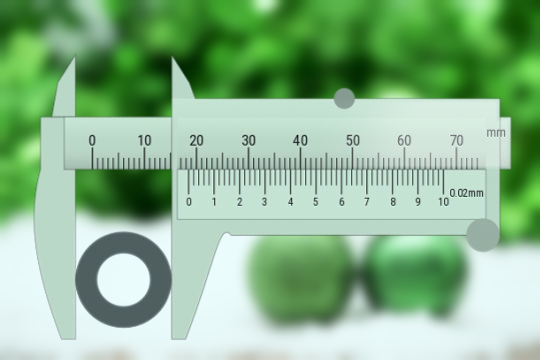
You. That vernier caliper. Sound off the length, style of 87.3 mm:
18.5 mm
